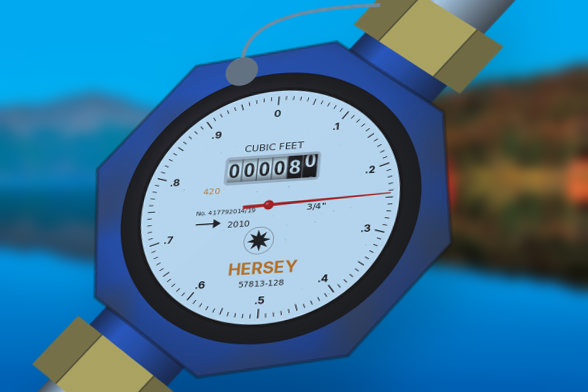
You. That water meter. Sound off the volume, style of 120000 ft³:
80.24 ft³
